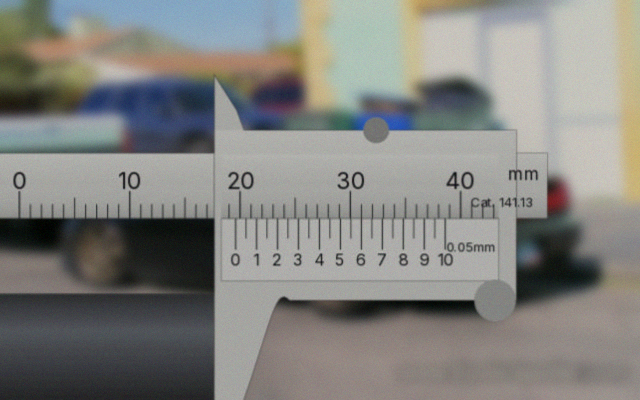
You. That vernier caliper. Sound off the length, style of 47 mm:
19.6 mm
